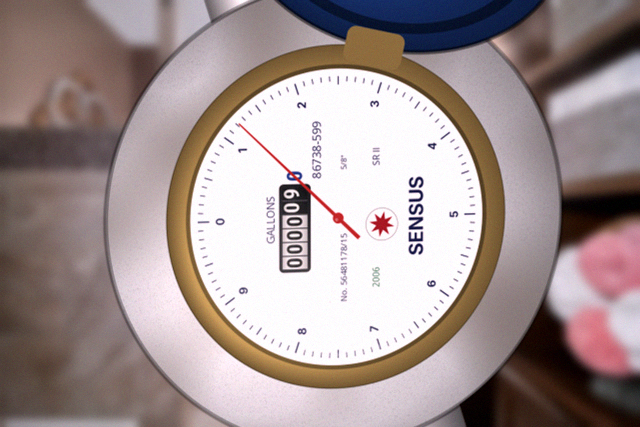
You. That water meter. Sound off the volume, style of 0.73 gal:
91.2 gal
